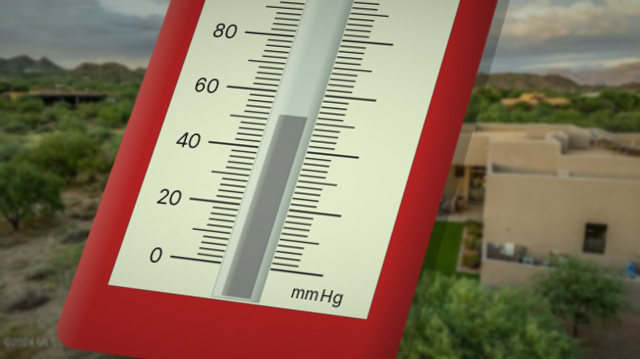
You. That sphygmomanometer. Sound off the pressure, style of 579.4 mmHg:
52 mmHg
